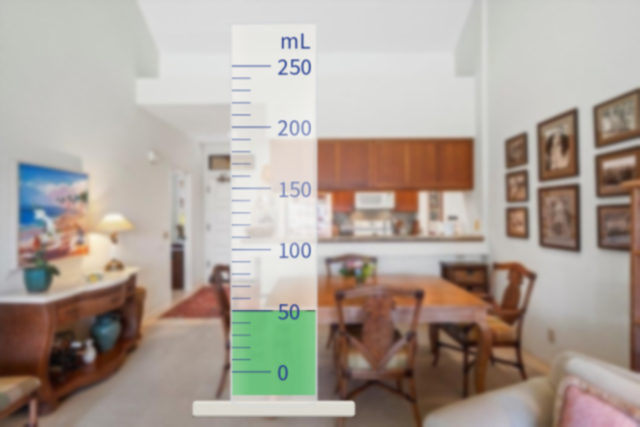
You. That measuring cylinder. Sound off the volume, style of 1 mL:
50 mL
